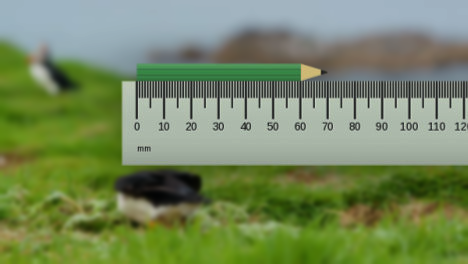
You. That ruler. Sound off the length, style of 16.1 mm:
70 mm
